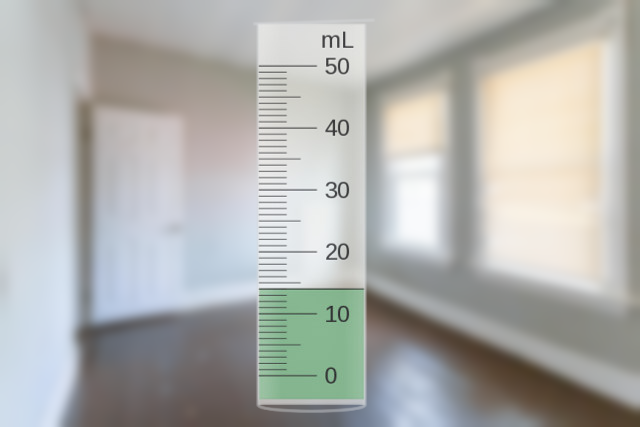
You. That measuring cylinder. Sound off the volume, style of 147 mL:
14 mL
